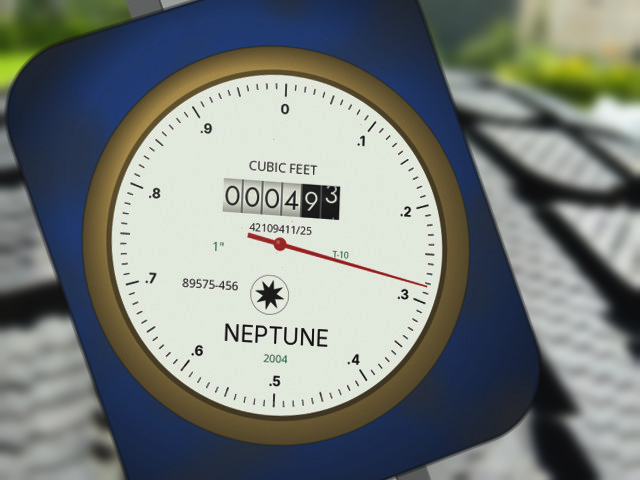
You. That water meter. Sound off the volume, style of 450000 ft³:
493.28 ft³
